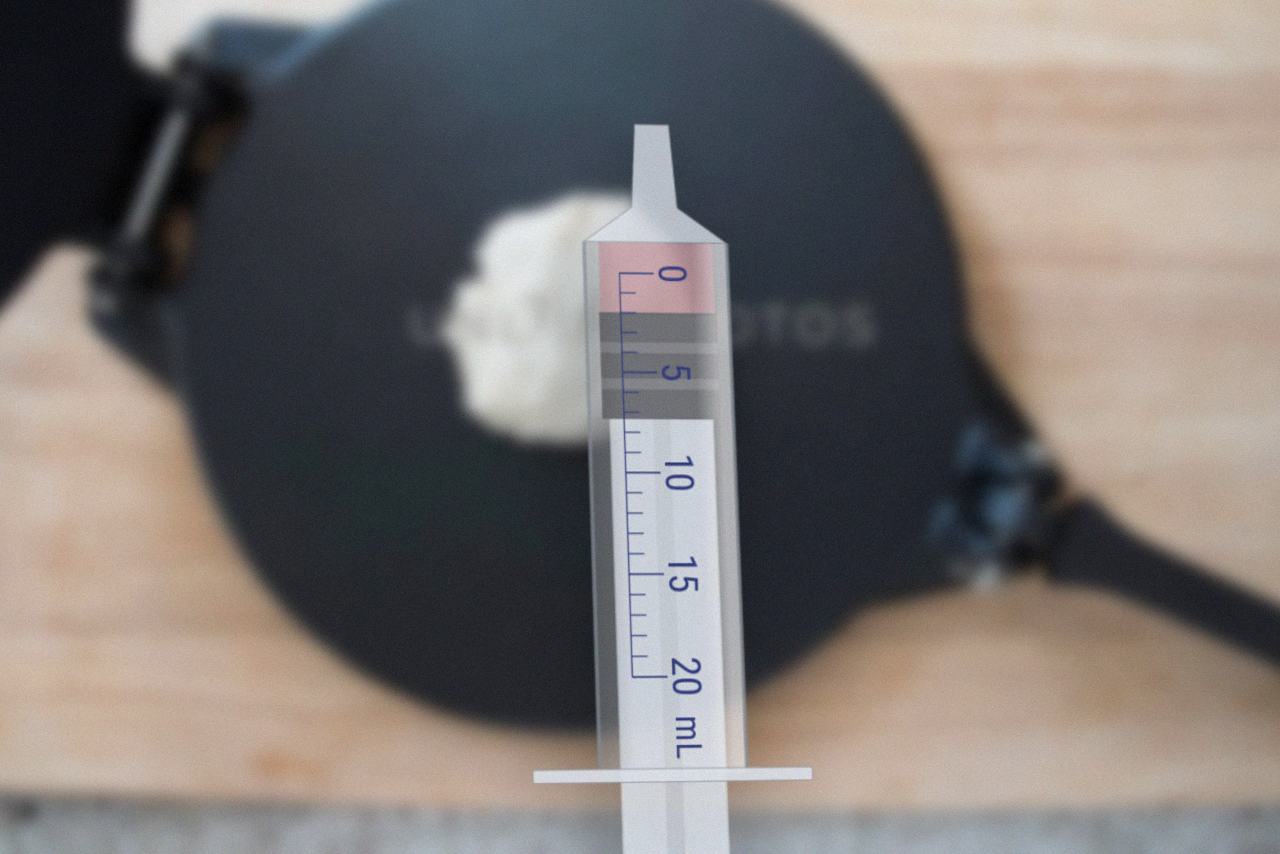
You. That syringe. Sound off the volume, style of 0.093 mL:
2 mL
